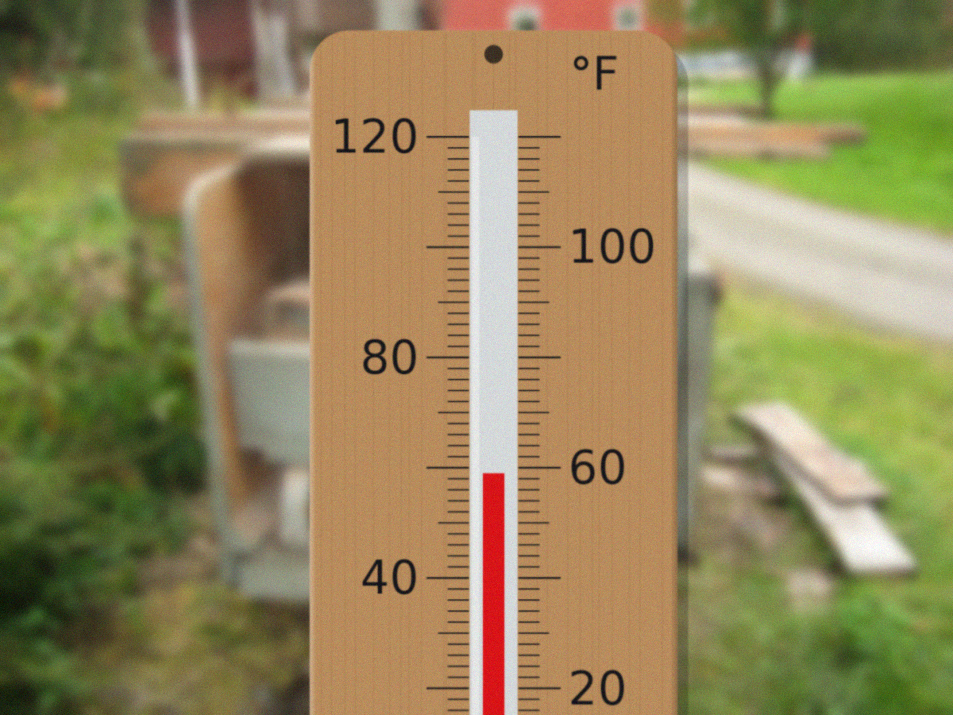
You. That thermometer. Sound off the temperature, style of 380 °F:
59 °F
